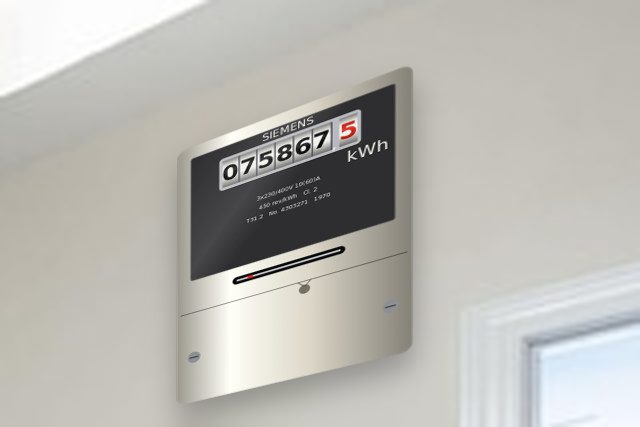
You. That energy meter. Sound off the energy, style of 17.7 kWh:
75867.5 kWh
